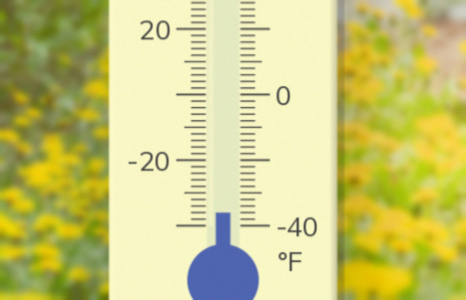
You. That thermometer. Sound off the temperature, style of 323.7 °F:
-36 °F
